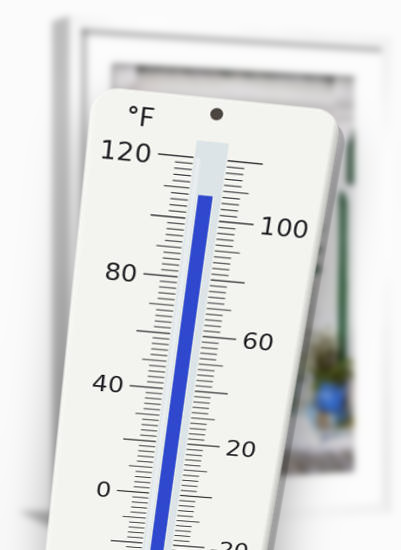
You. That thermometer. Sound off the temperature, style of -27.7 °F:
108 °F
